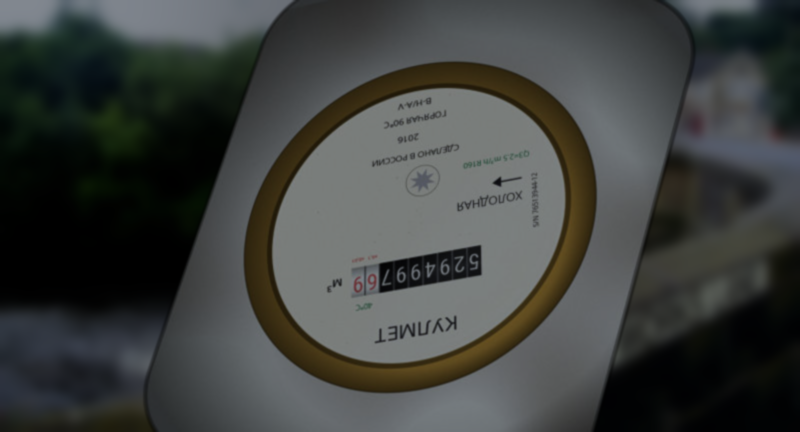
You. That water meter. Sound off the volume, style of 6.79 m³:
5294997.69 m³
